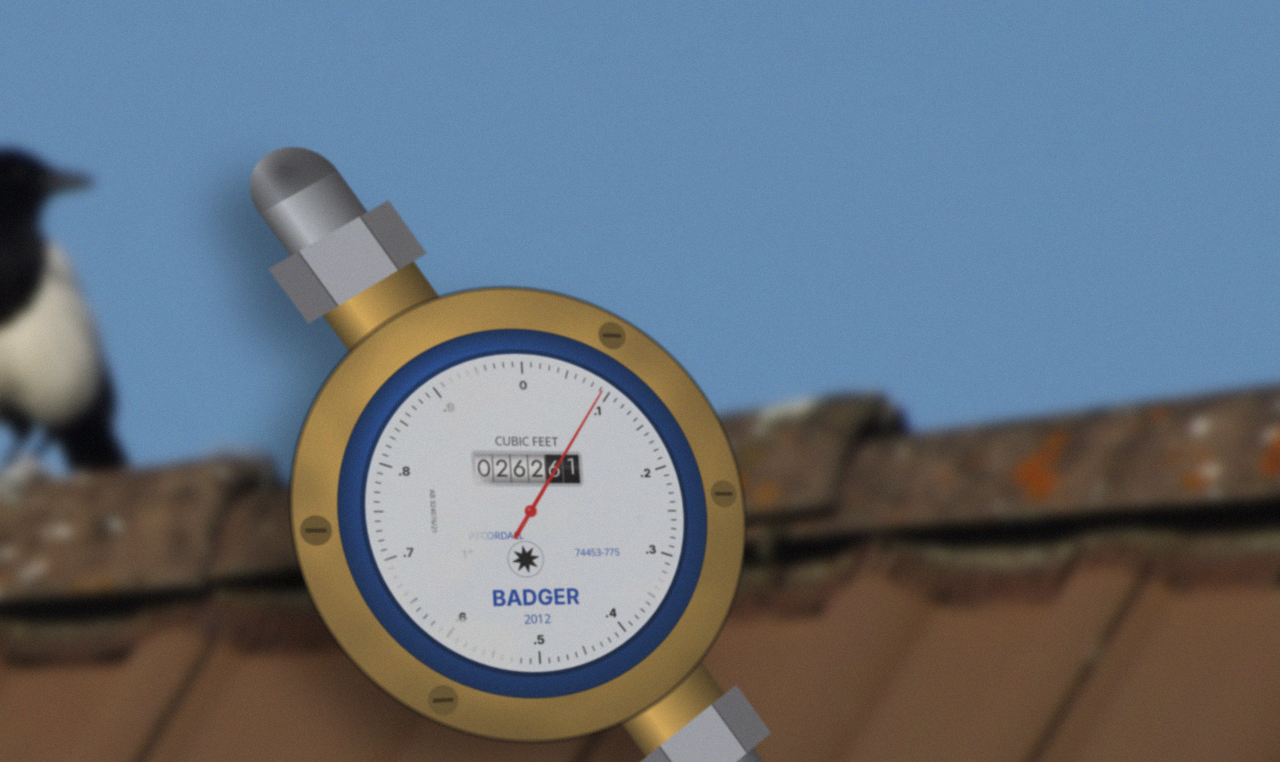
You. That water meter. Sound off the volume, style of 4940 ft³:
26261.09 ft³
